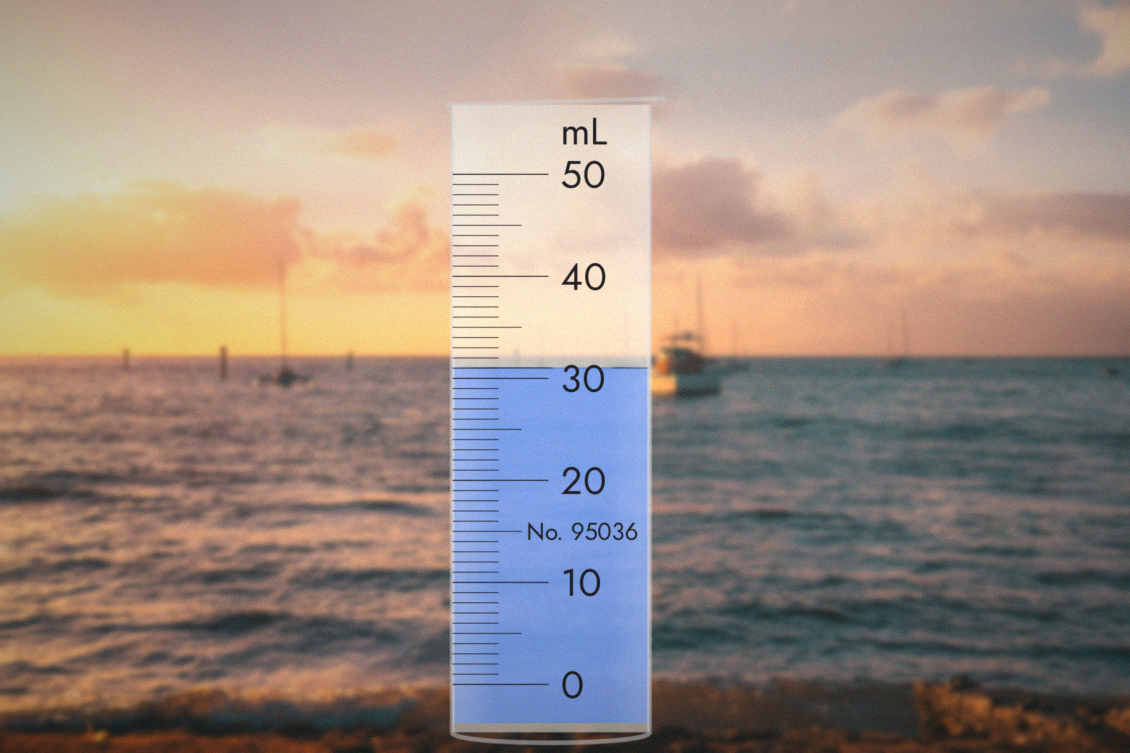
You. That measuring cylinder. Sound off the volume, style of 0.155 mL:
31 mL
